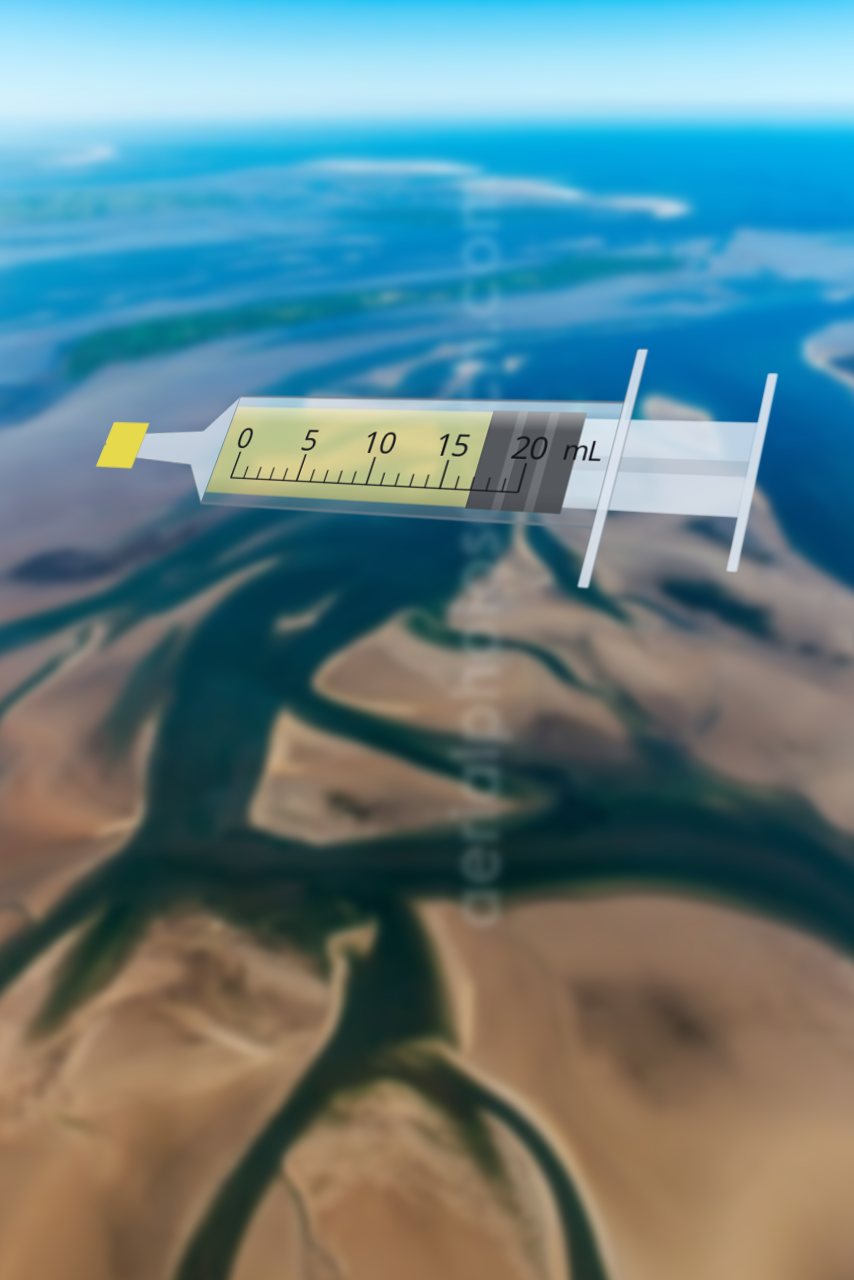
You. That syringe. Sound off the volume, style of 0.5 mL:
17 mL
